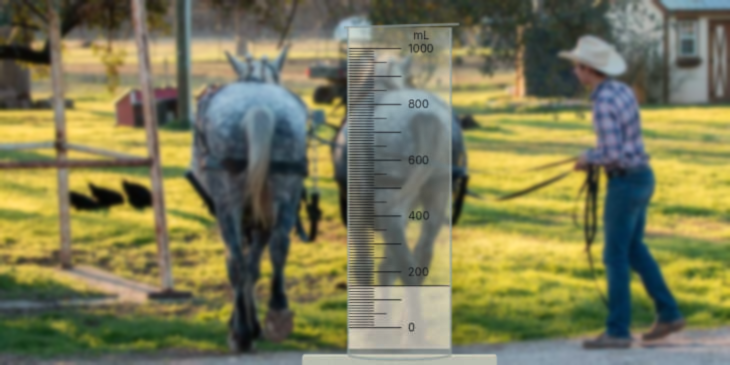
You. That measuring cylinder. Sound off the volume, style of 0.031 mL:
150 mL
